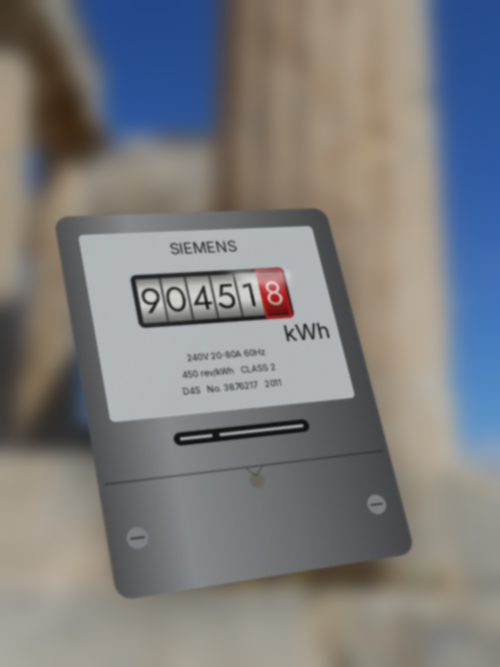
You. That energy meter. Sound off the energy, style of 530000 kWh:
90451.8 kWh
